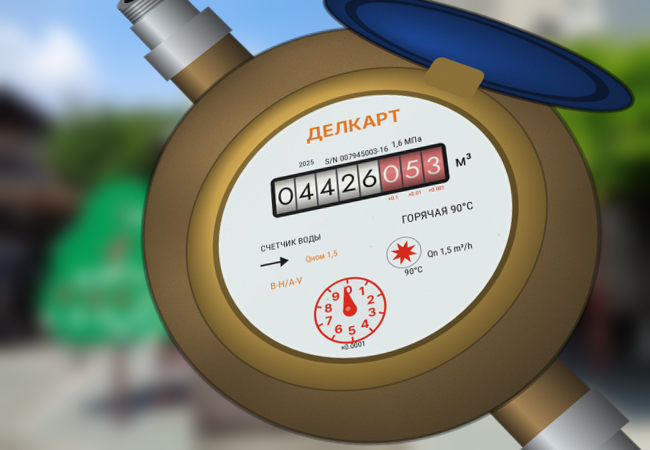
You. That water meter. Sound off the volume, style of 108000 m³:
4426.0529 m³
